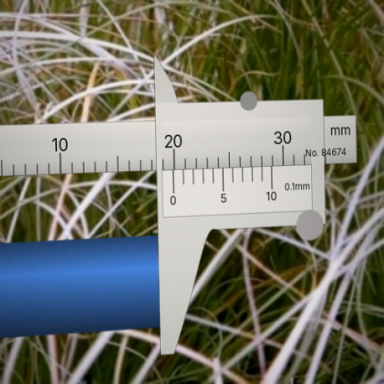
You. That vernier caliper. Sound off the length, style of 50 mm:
19.9 mm
